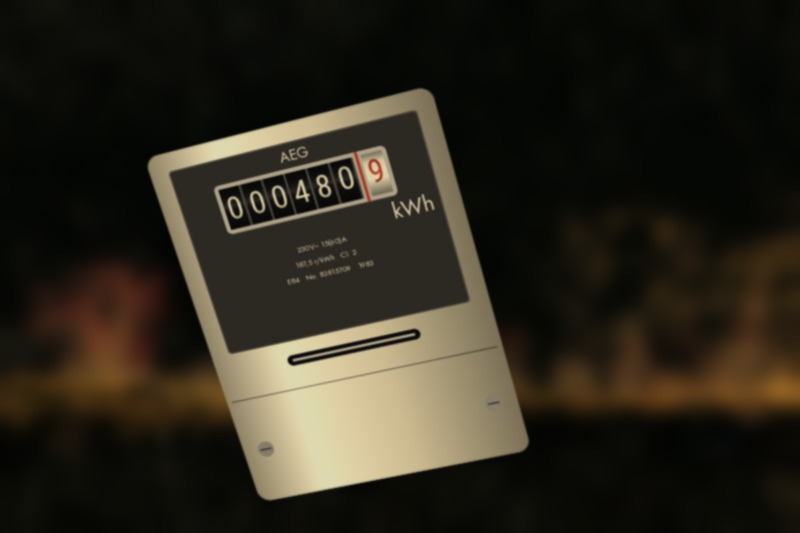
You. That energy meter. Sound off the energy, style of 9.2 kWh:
480.9 kWh
